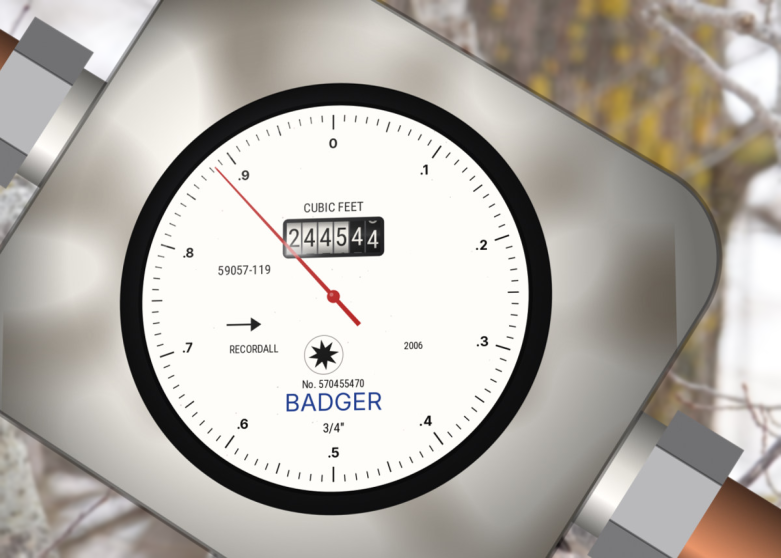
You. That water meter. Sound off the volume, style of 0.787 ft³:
244543.88 ft³
